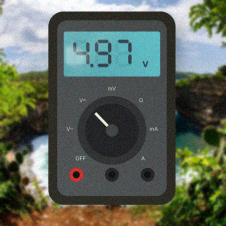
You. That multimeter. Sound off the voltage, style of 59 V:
4.97 V
